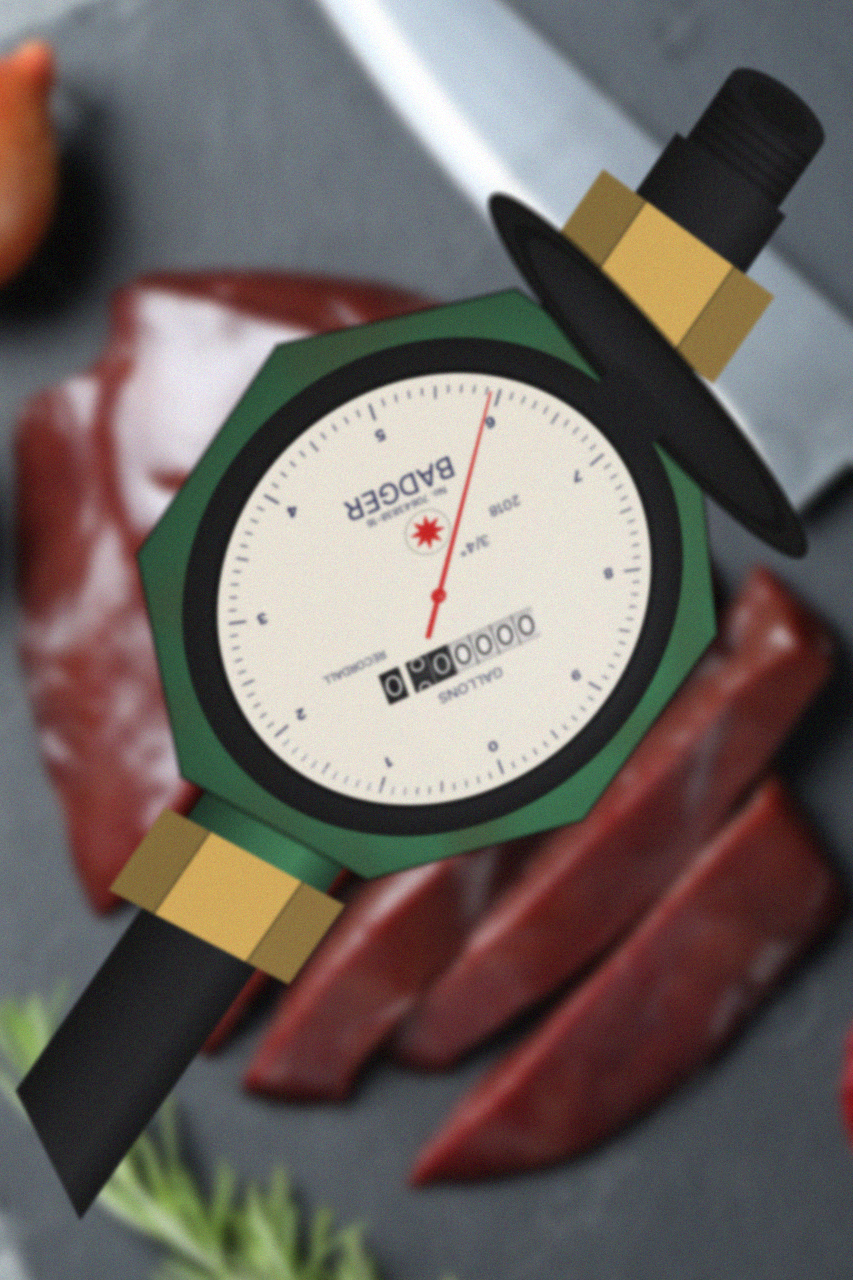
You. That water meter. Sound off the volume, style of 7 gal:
85.9 gal
